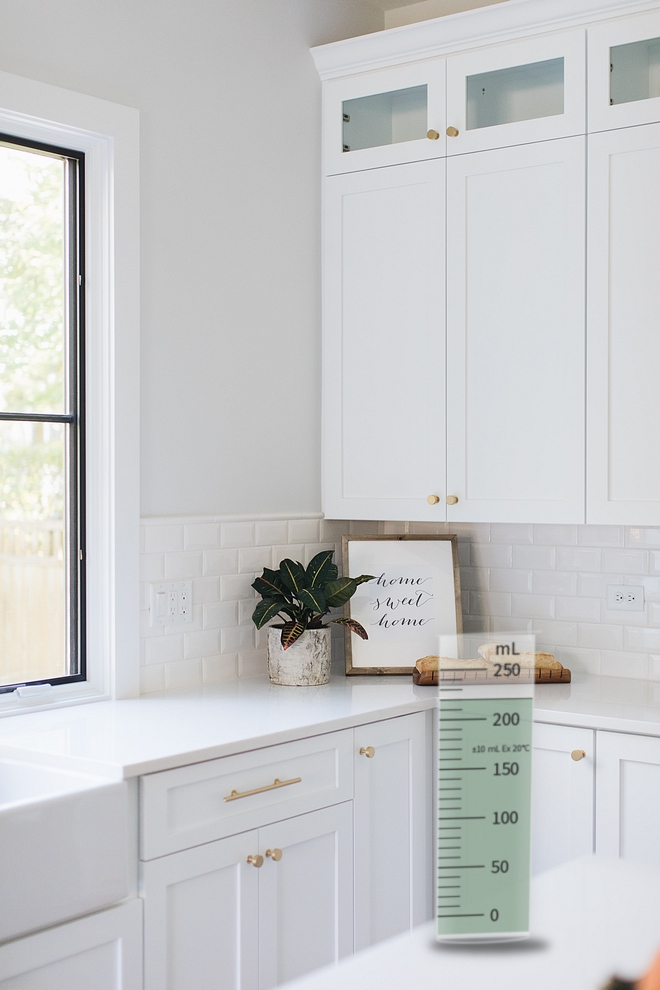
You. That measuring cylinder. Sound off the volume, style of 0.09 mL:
220 mL
